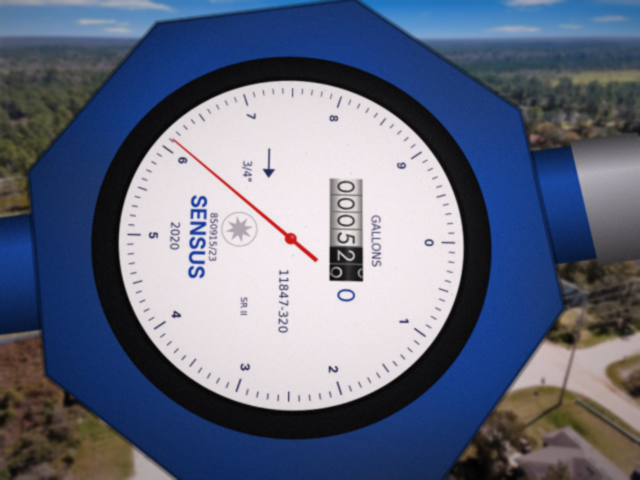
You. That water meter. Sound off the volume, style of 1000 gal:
5286.1 gal
